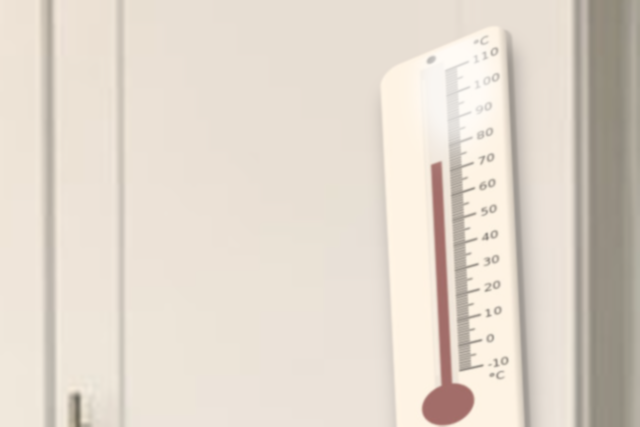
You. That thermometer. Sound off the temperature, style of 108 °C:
75 °C
